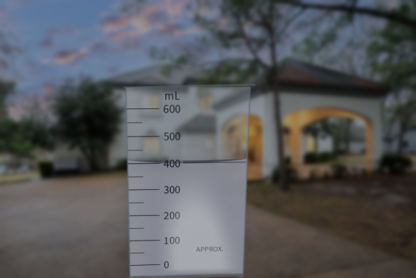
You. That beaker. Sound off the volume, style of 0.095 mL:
400 mL
